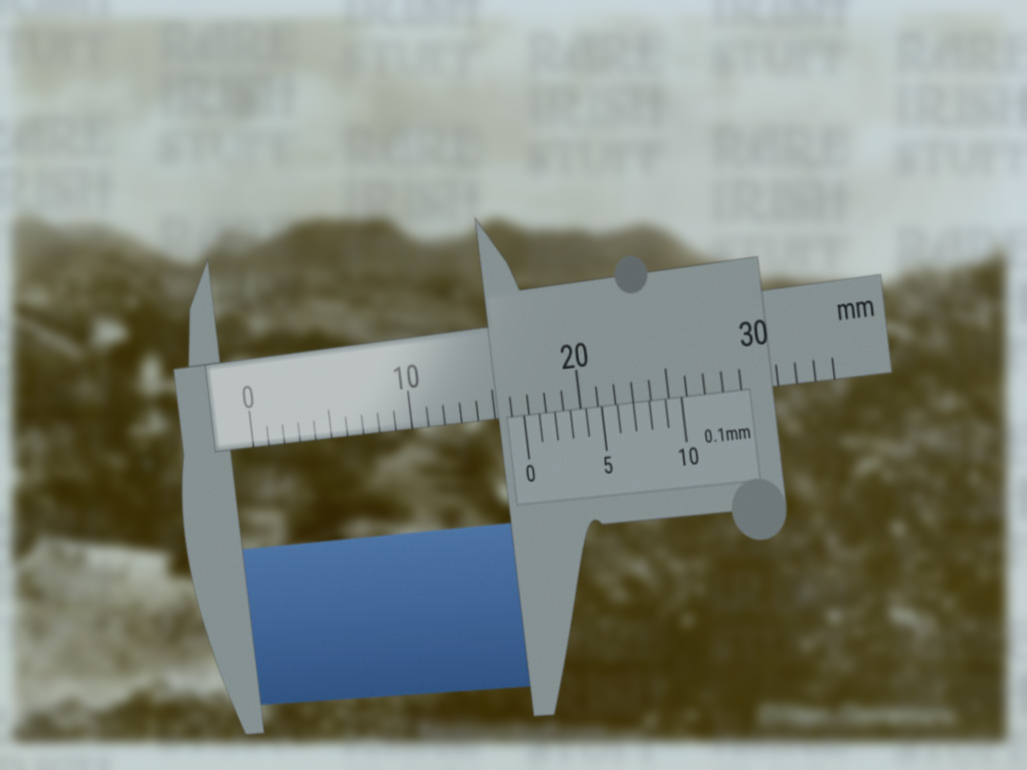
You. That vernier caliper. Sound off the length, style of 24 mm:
16.7 mm
